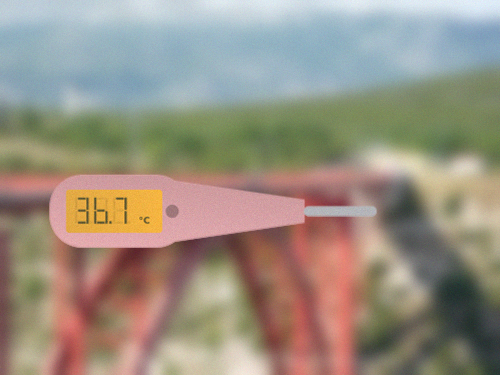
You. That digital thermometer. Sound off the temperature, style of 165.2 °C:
36.7 °C
